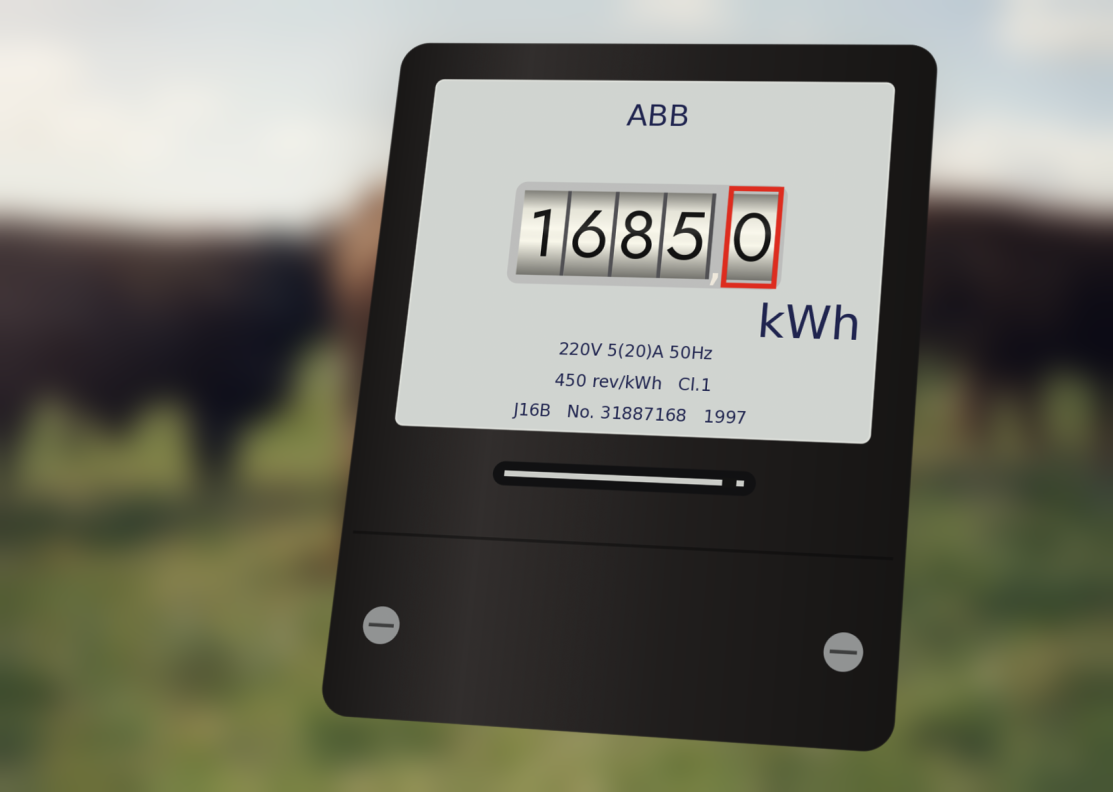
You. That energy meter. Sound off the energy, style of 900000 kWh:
1685.0 kWh
